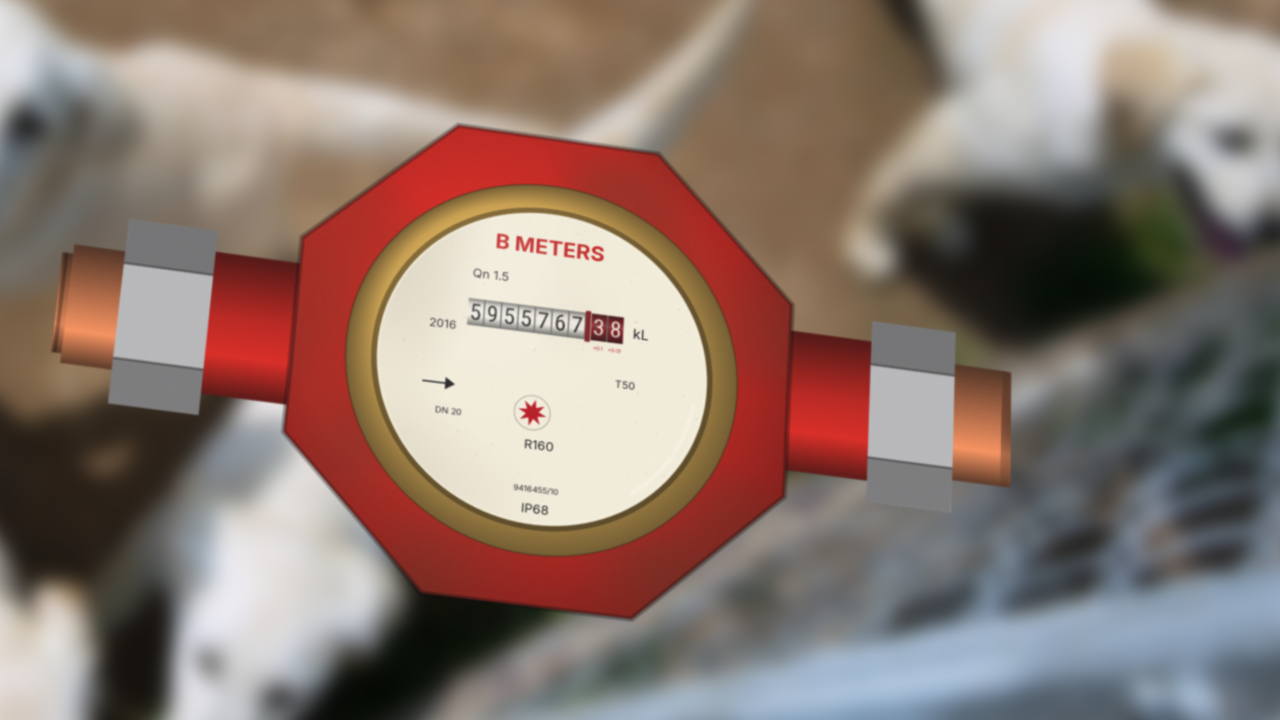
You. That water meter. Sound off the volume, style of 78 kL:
5955767.38 kL
